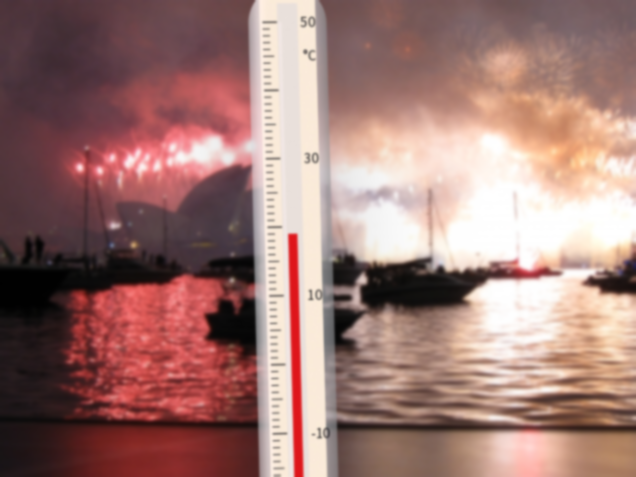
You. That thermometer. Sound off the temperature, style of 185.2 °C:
19 °C
